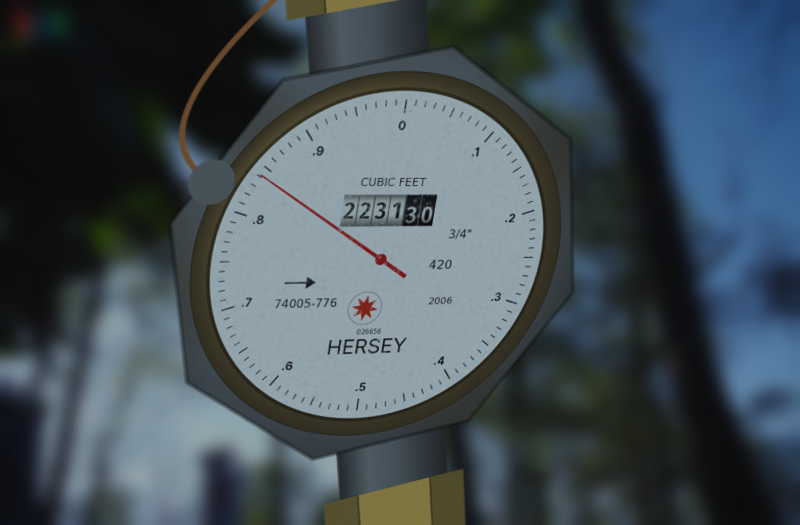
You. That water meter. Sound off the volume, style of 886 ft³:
223129.84 ft³
